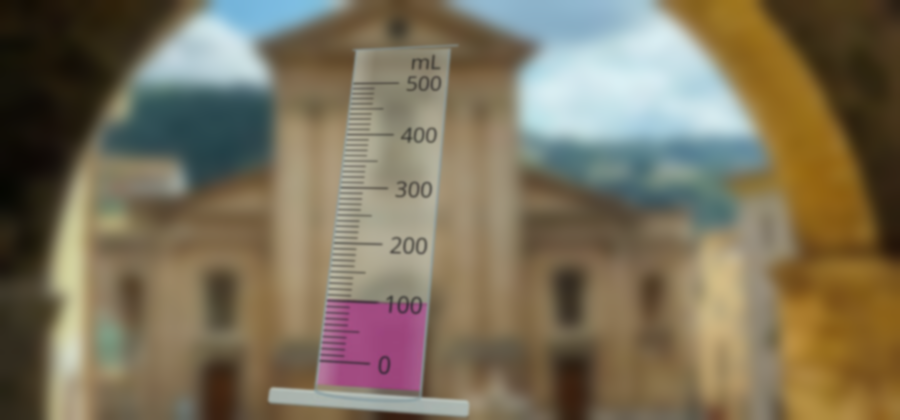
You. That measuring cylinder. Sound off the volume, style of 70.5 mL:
100 mL
